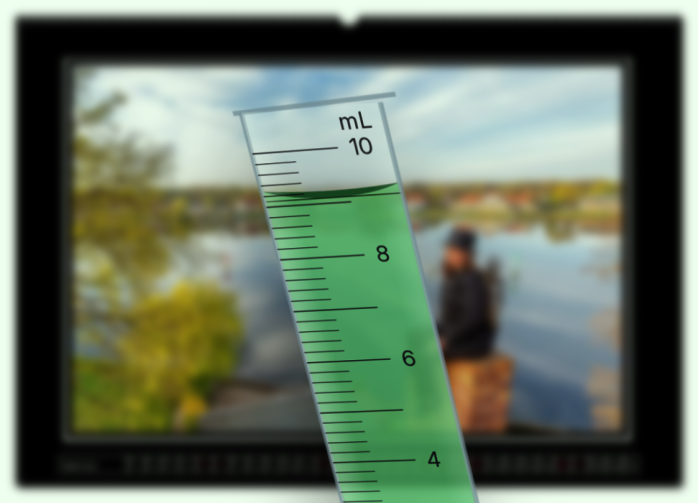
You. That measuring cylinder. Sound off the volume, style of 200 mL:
9.1 mL
